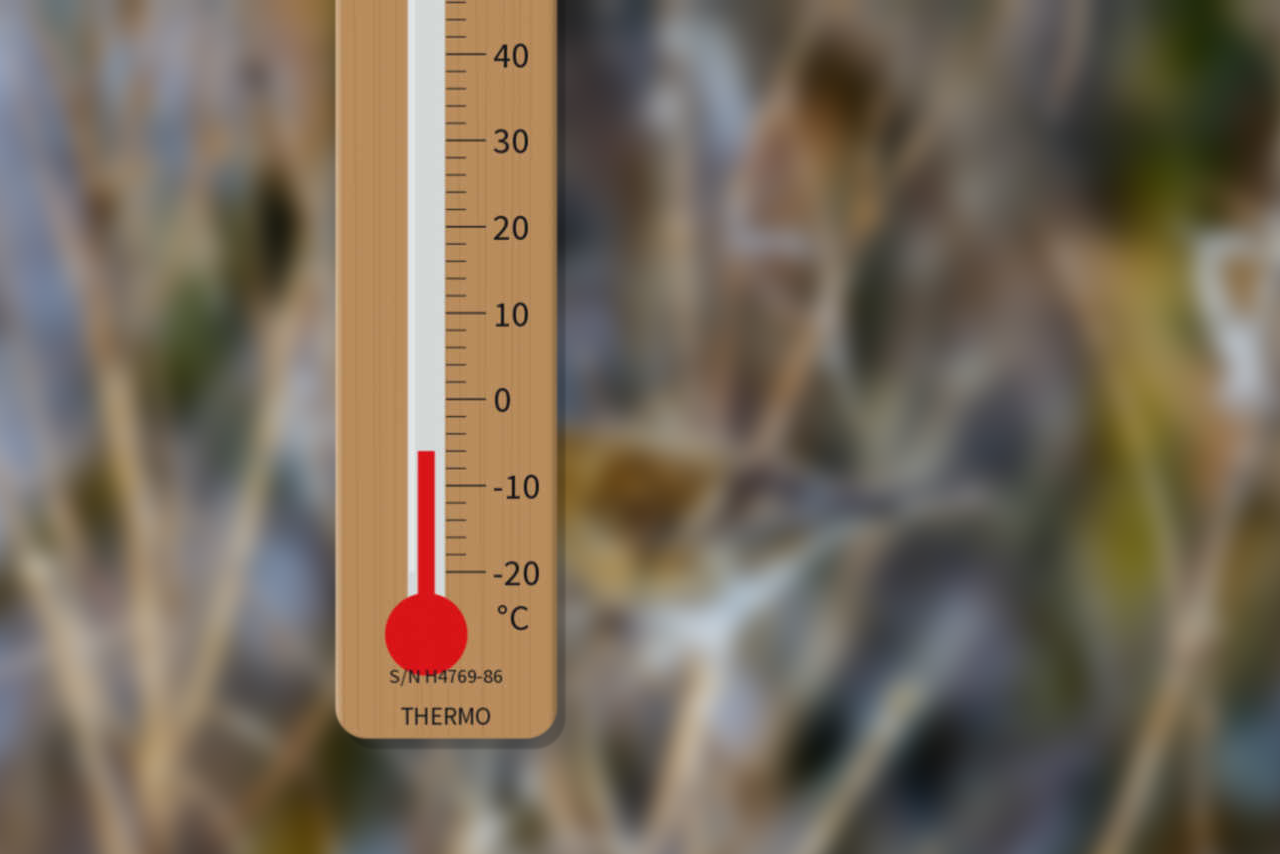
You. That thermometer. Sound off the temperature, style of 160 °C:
-6 °C
